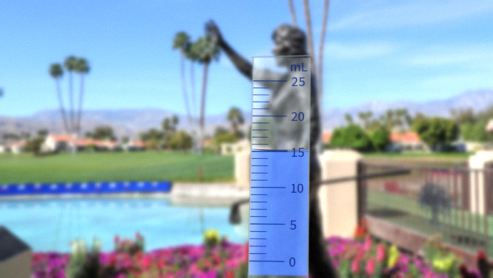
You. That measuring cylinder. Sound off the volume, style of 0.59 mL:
15 mL
